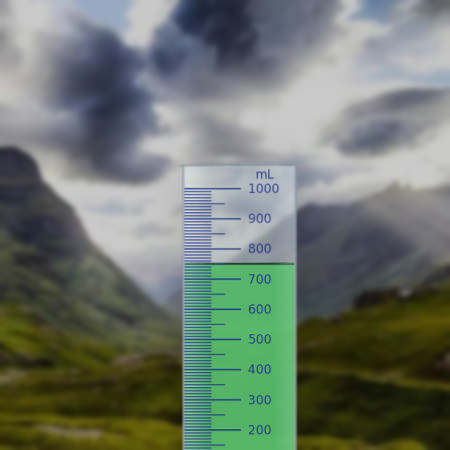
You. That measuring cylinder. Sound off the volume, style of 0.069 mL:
750 mL
